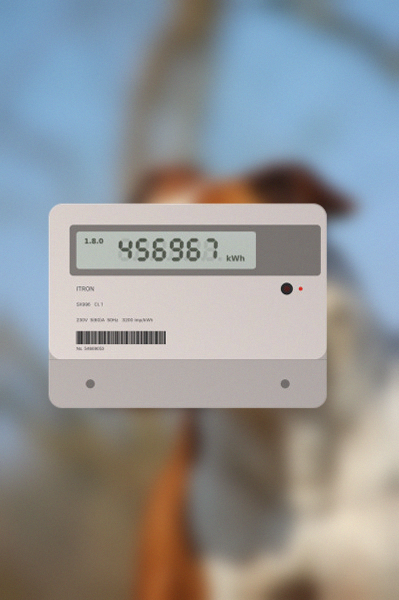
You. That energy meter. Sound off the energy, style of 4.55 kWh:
456967 kWh
